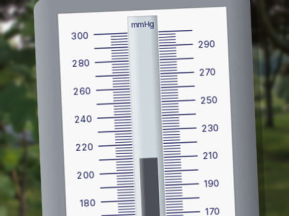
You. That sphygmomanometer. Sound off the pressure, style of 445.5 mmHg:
210 mmHg
